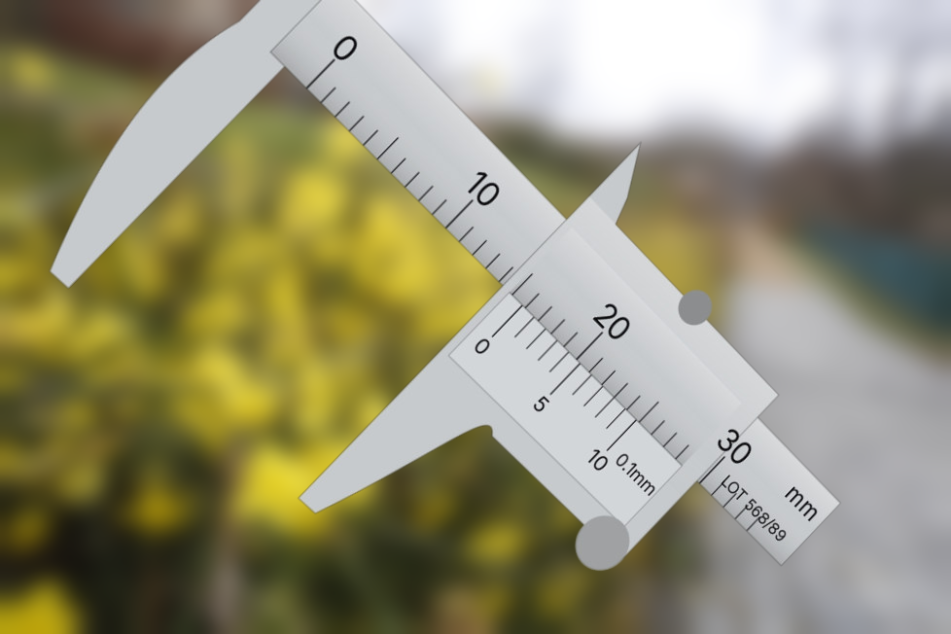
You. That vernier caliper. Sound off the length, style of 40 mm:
15.8 mm
